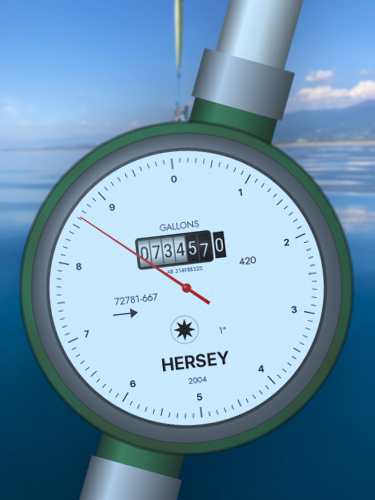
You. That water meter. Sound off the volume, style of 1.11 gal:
734568.6 gal
